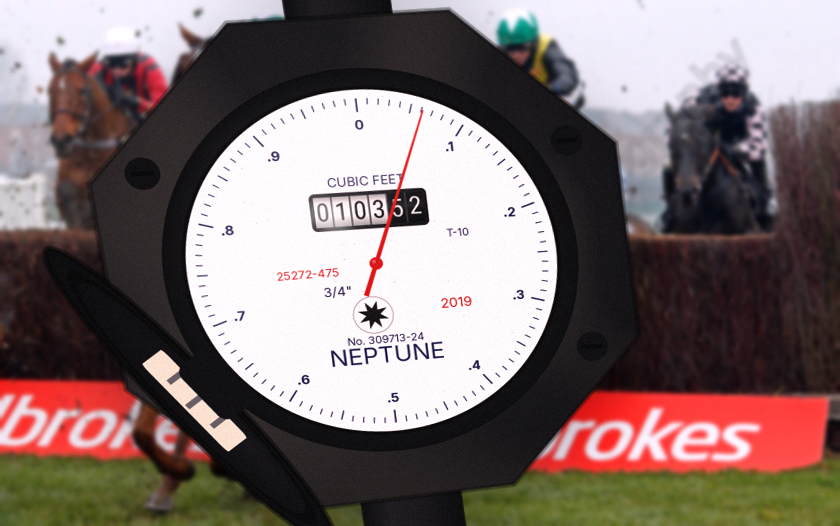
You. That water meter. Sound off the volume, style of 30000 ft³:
10352.06 ft³
